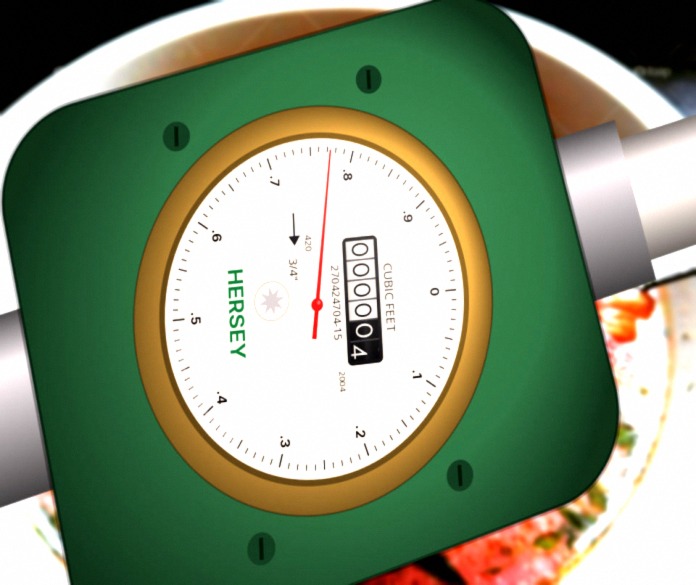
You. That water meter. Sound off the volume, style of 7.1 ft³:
3.77 ft³
